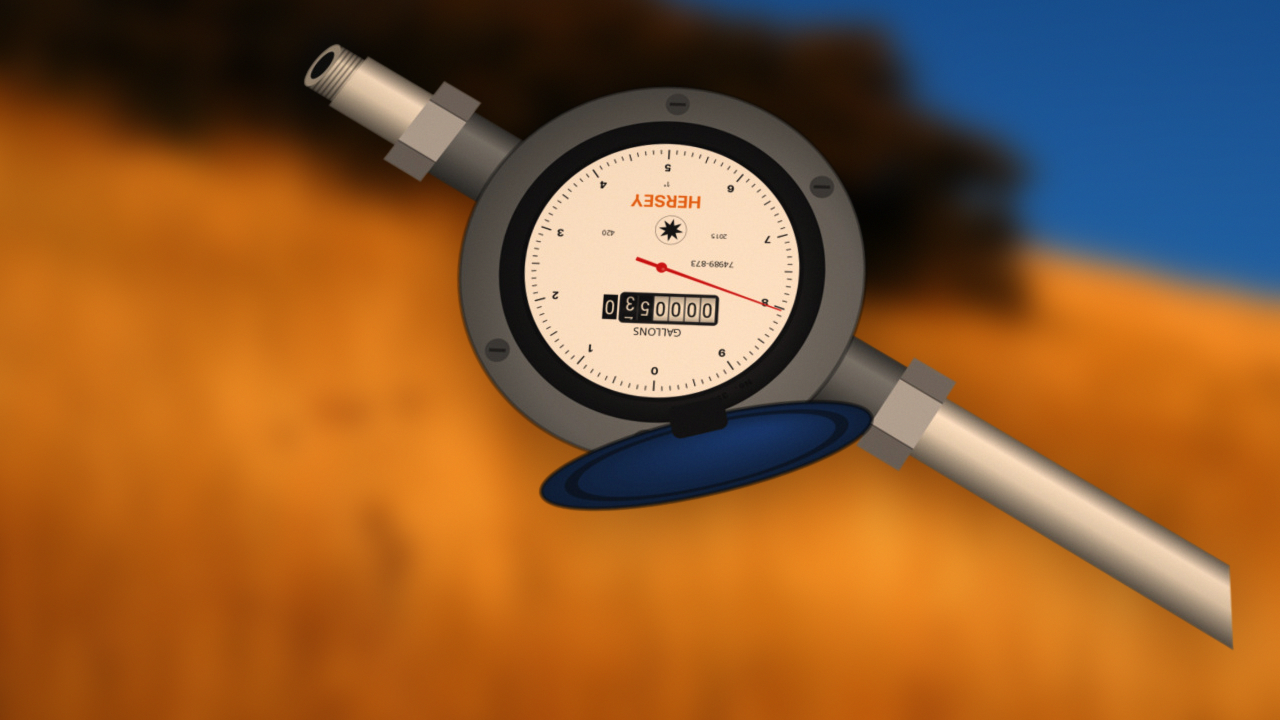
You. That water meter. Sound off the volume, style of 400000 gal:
528.0 gal
